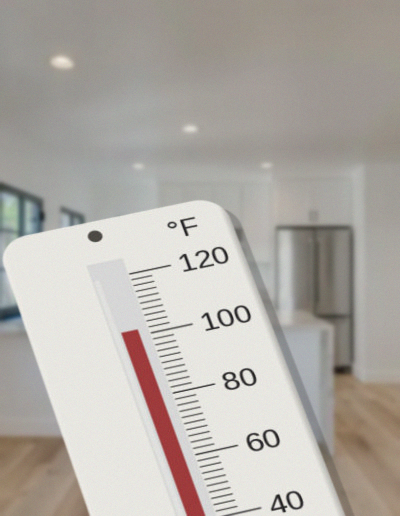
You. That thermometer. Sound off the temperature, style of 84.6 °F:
102 °F
